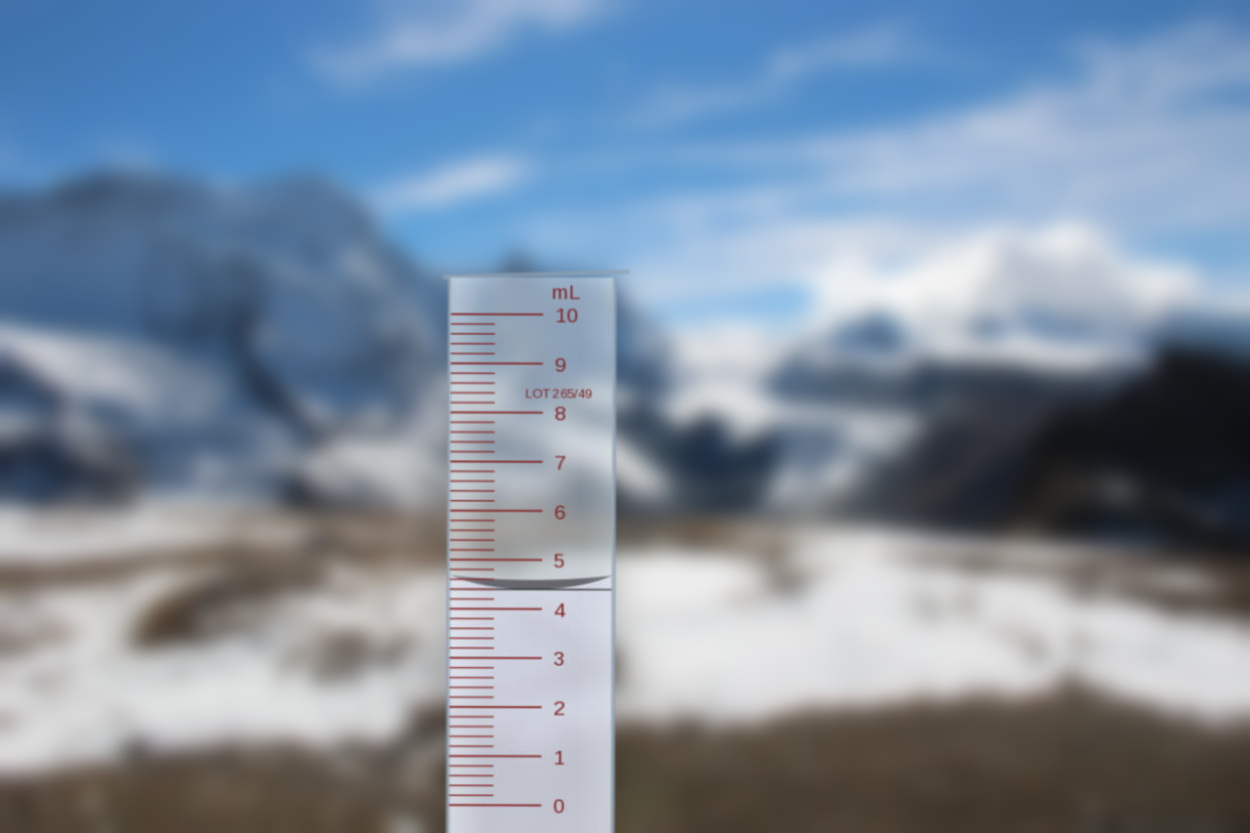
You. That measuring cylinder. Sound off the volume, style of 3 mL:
4.4 mL
